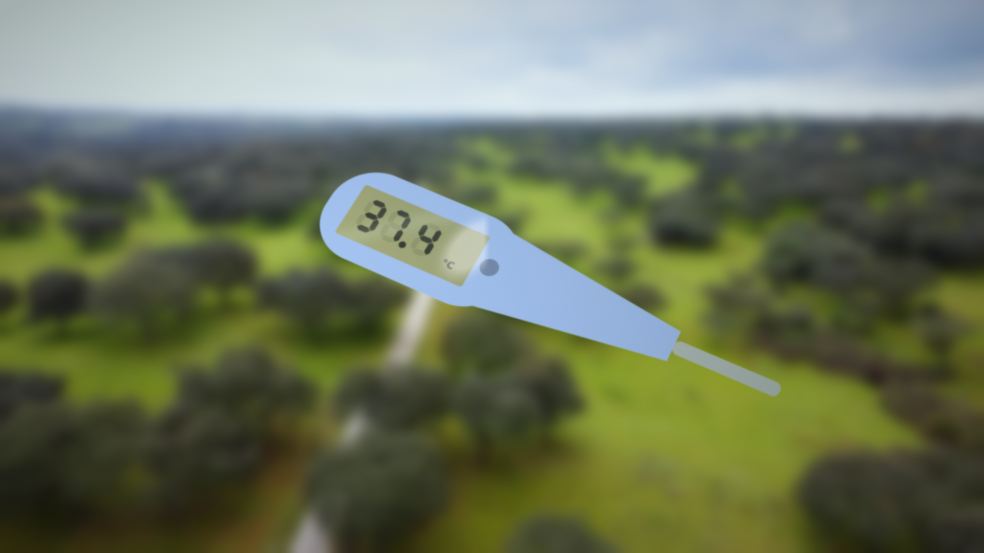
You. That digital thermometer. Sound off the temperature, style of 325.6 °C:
37.4 °C
